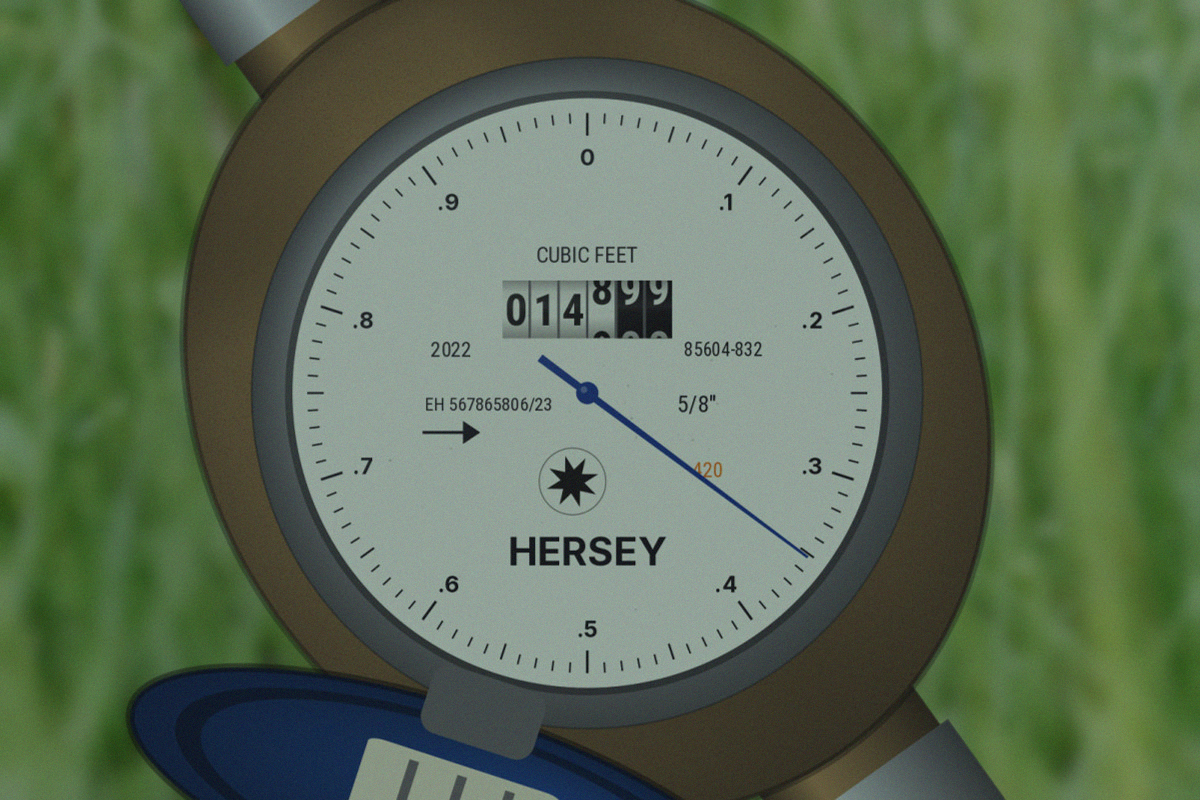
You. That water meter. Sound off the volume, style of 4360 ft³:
14899.35 ft³
